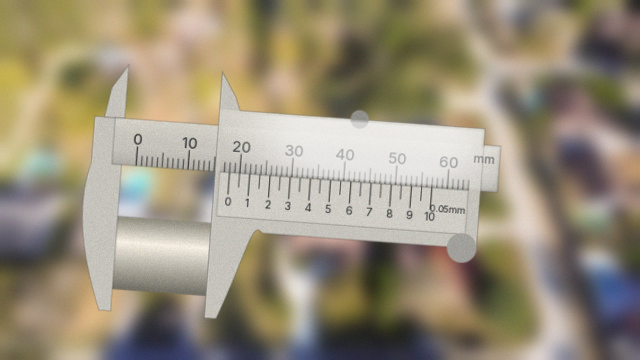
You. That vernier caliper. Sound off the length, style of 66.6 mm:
18.0 mm
